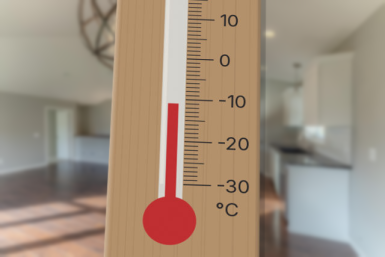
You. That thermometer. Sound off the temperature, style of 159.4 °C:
-11 °C
